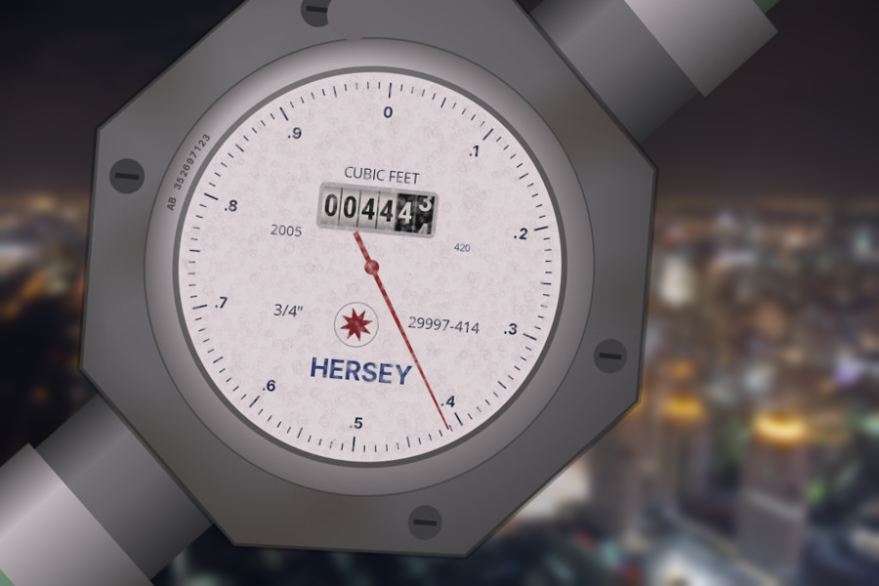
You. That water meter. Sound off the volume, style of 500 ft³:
4443.41 ft³
